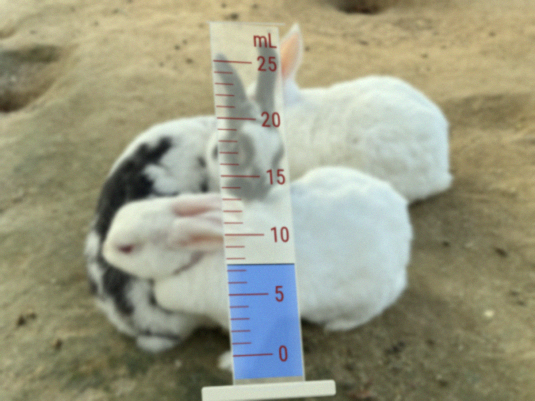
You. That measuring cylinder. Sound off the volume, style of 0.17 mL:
7.5 mL
